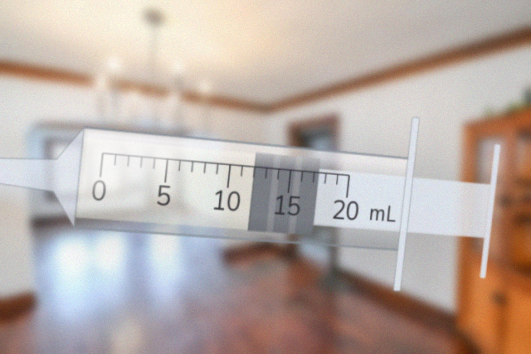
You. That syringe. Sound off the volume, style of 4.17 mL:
12 mL
